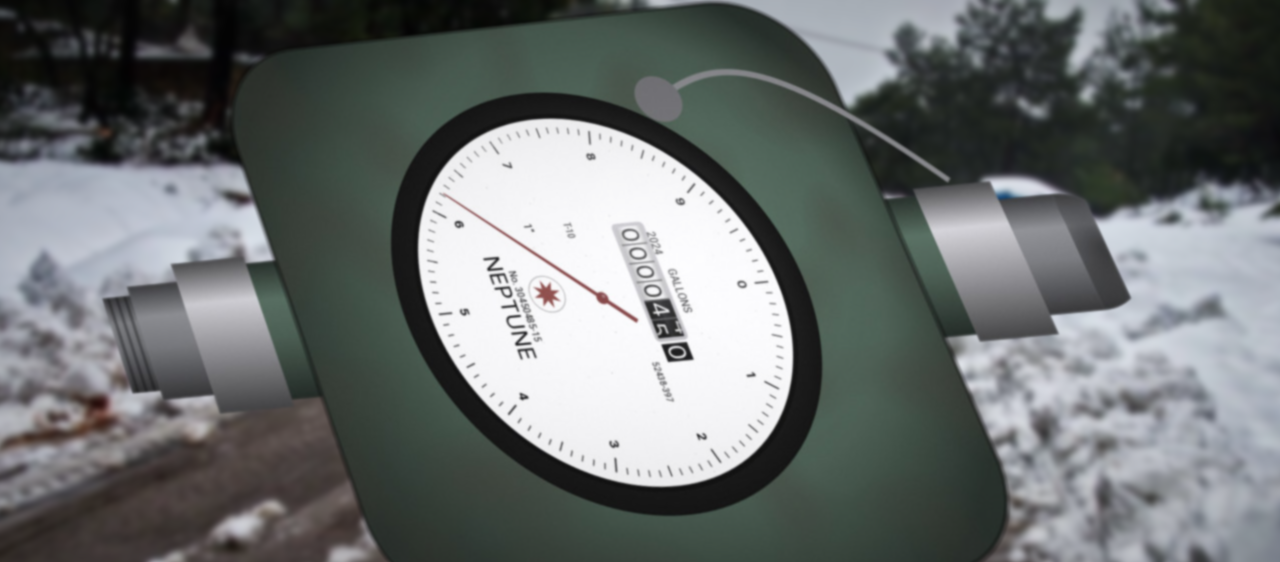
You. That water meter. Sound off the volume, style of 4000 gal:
446.2 gal
